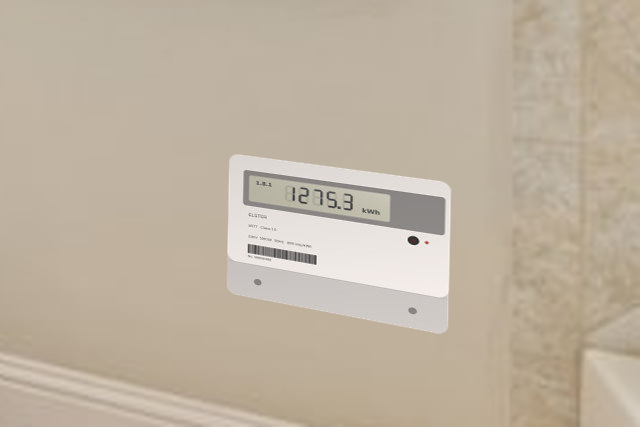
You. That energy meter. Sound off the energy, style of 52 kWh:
1275.3 kWh
